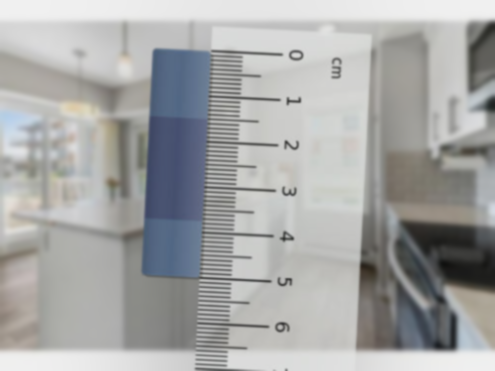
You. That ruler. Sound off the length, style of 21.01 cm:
5 cm
